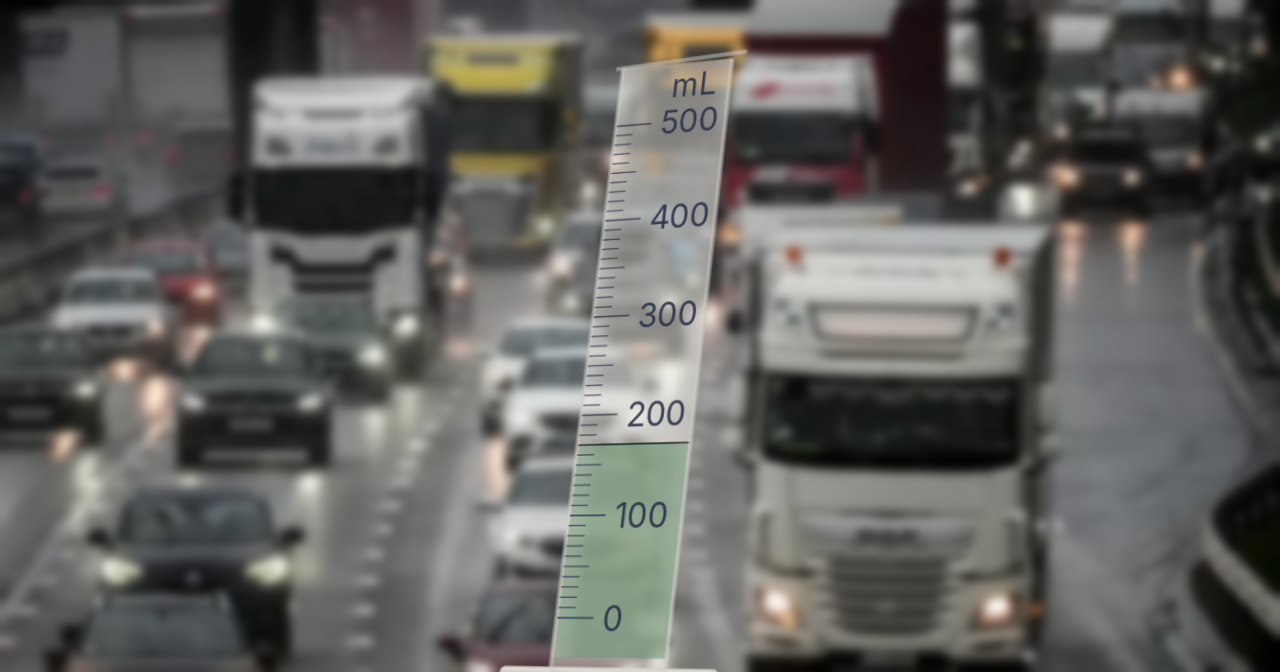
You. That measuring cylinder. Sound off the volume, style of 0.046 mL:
170 mL
